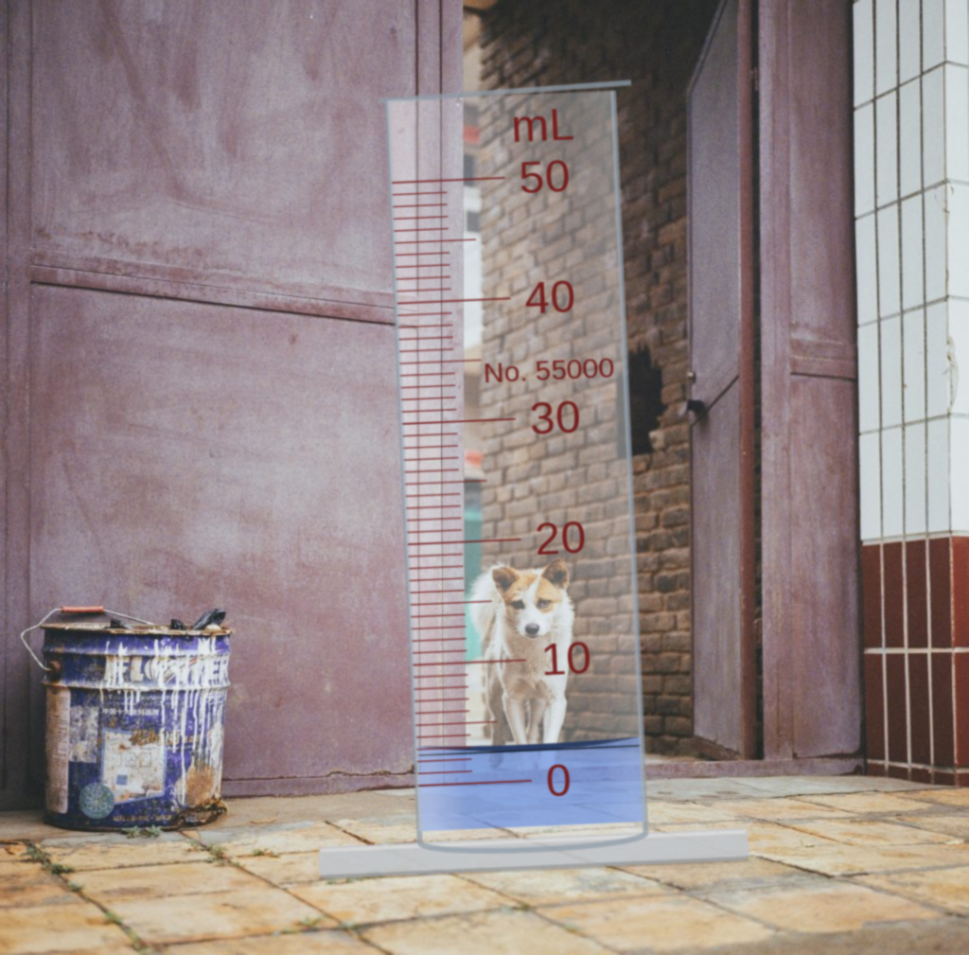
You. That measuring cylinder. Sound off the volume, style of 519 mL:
2.5 mL
